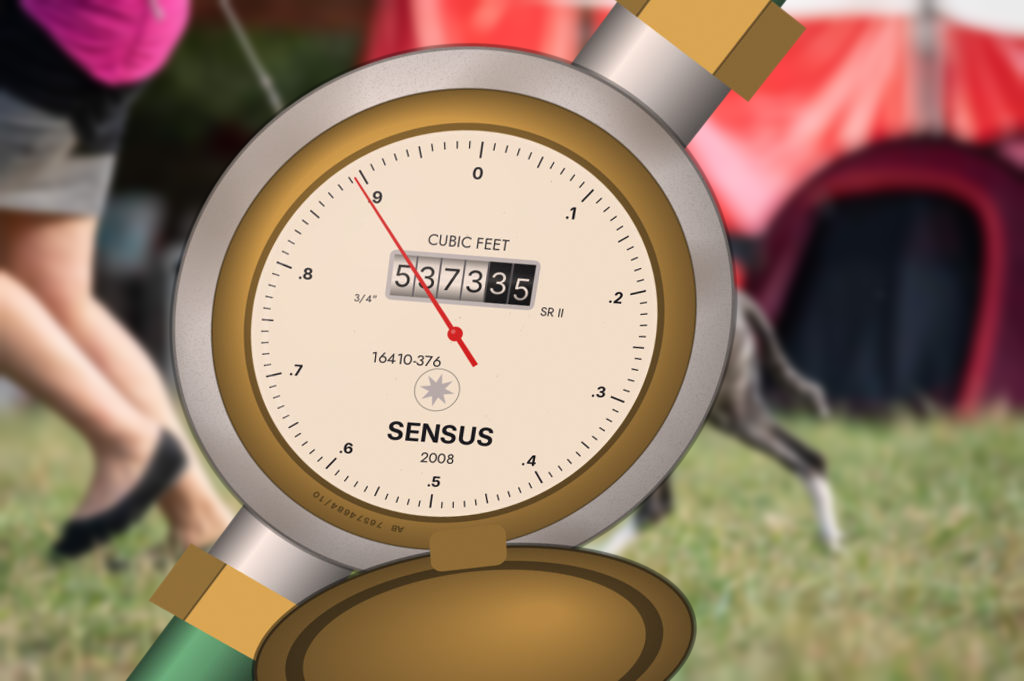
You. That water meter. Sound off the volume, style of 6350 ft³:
537334.89 ft³
